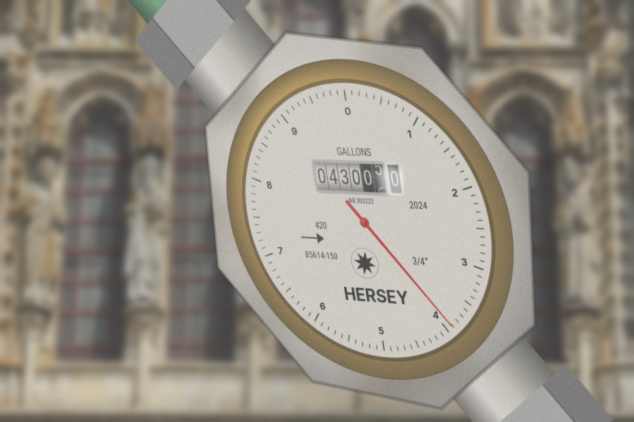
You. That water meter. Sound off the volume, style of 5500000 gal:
430053.9 gal
